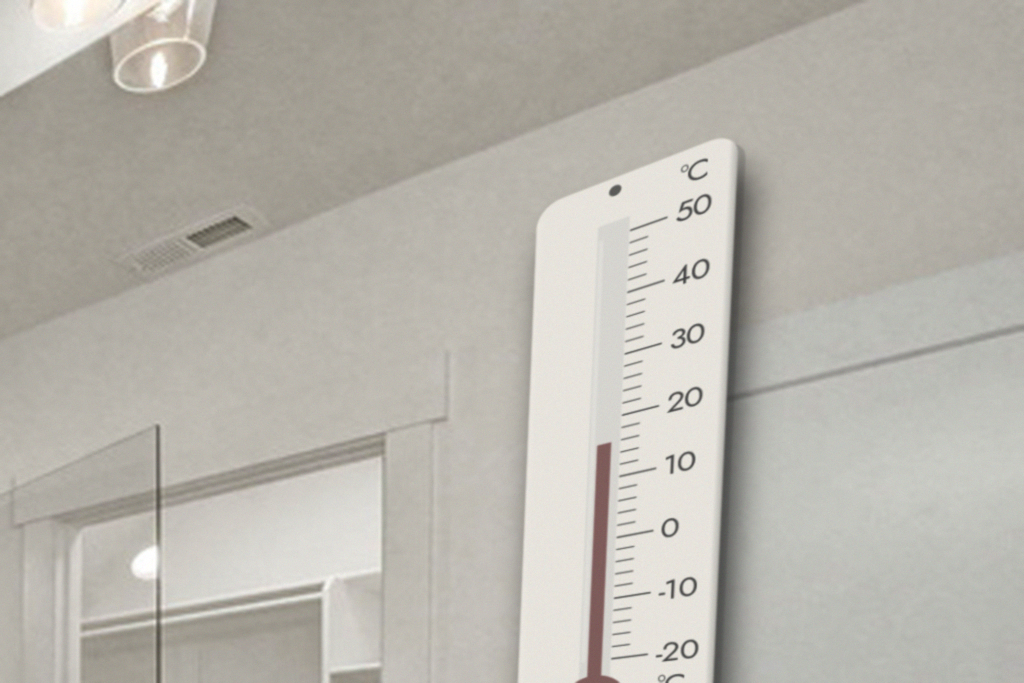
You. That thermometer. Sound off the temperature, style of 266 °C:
16 °C
